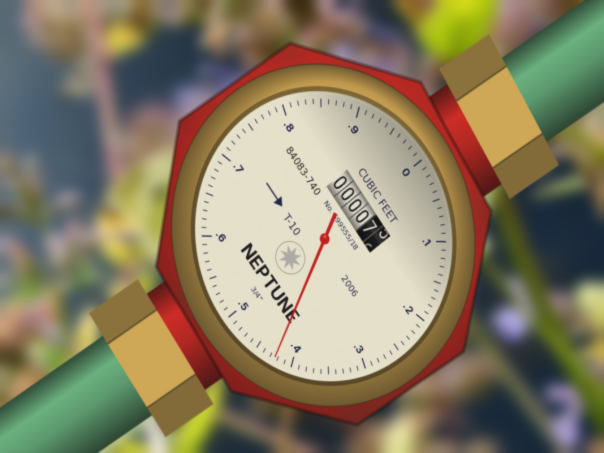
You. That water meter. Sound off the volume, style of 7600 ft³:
75.42 ft³
